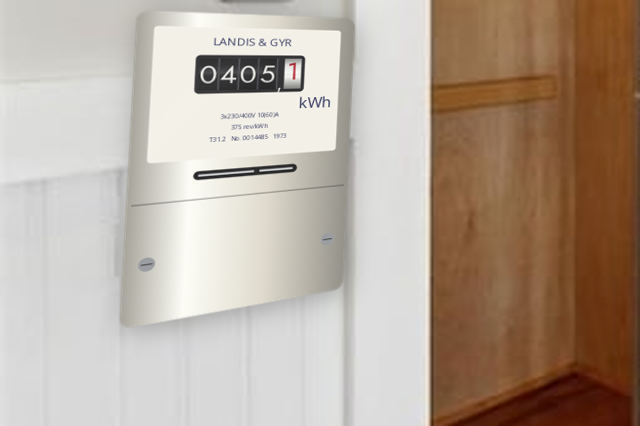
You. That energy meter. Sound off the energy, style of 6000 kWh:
405.1 kWh
